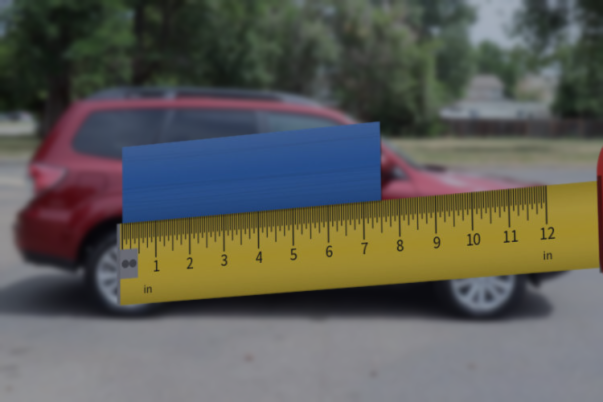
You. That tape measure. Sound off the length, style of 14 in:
7.5 in
